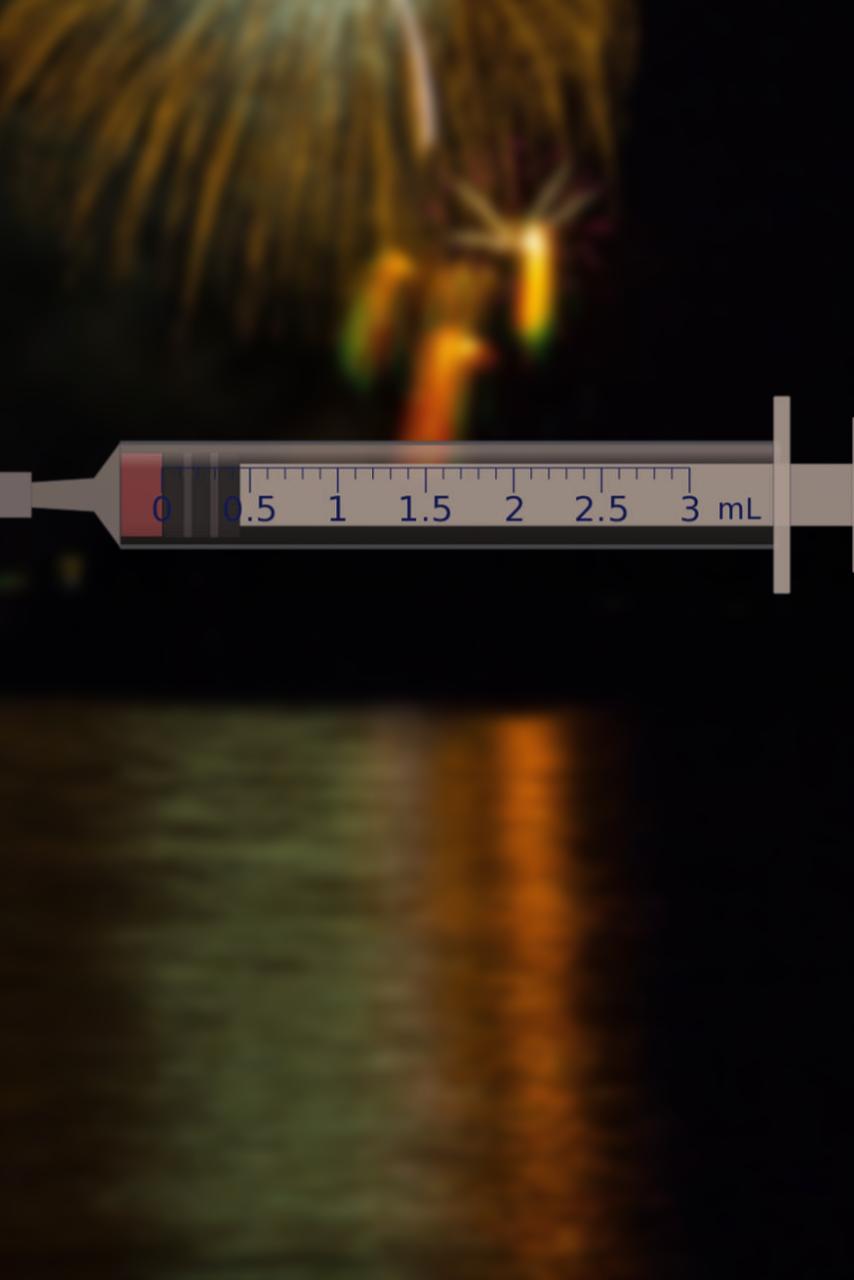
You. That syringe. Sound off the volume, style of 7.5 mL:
0 mL
